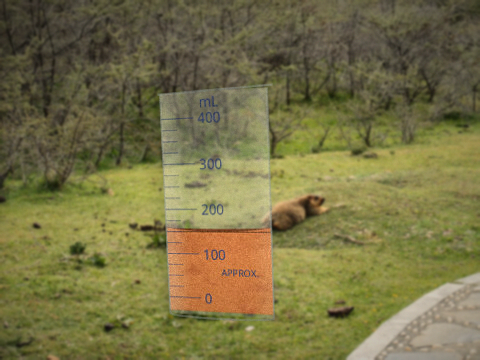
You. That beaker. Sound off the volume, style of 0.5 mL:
150 mL
